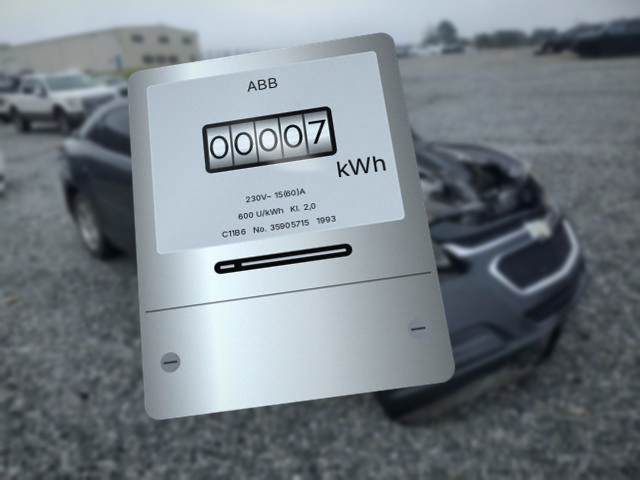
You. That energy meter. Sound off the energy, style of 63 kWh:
7 kWh
